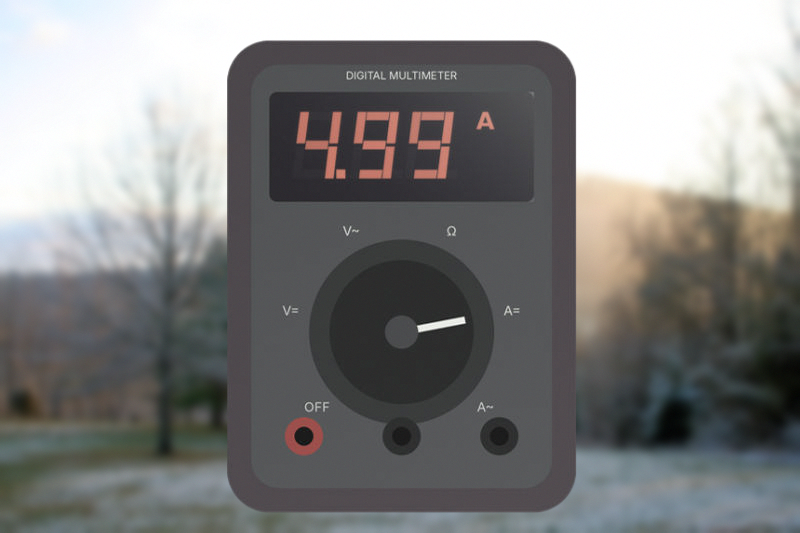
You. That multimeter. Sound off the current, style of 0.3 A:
4.99 A
